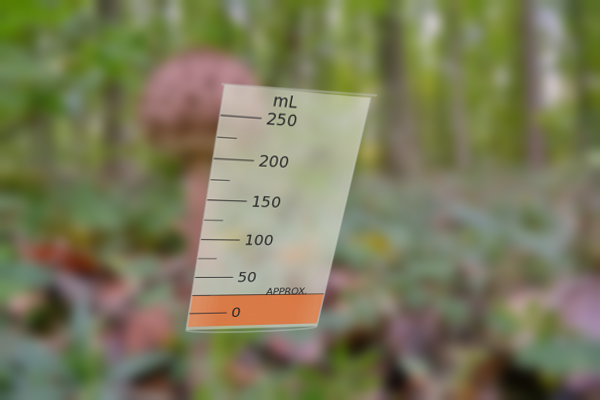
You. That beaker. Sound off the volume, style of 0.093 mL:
25 mL
